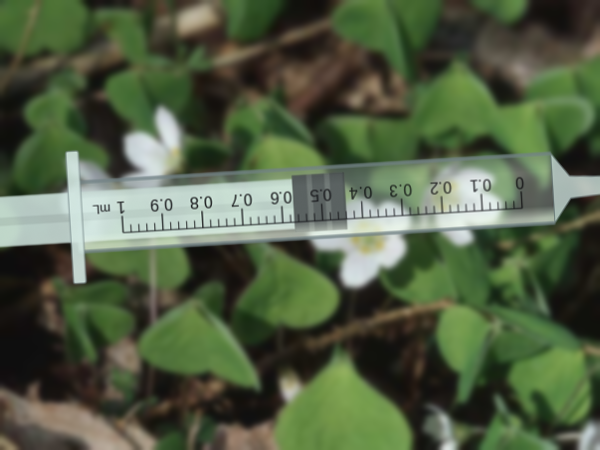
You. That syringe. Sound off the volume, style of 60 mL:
0.44 mL
